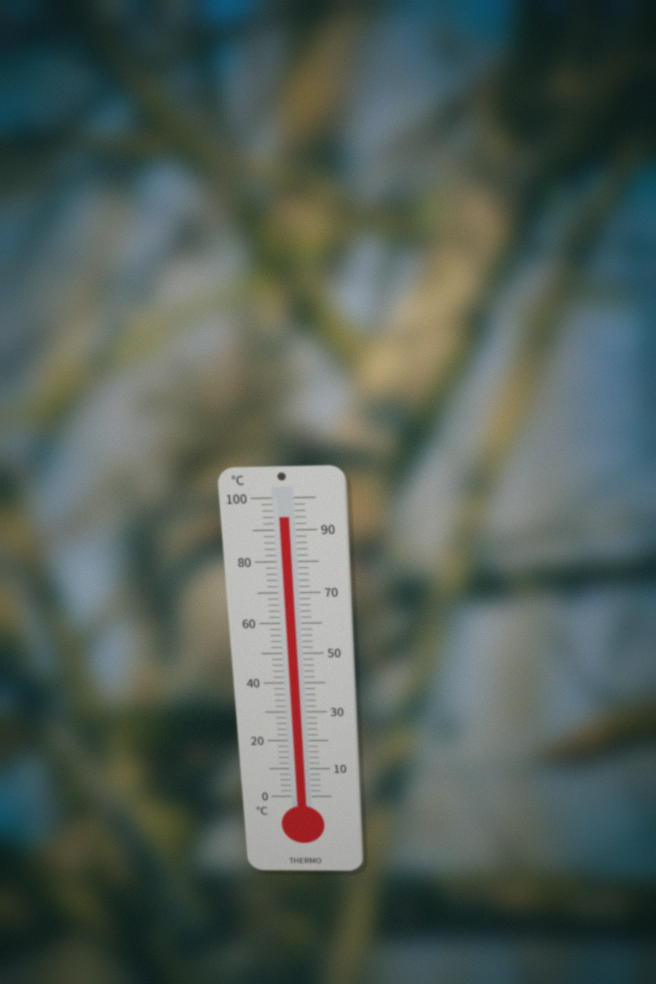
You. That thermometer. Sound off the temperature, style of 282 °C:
94 °C
